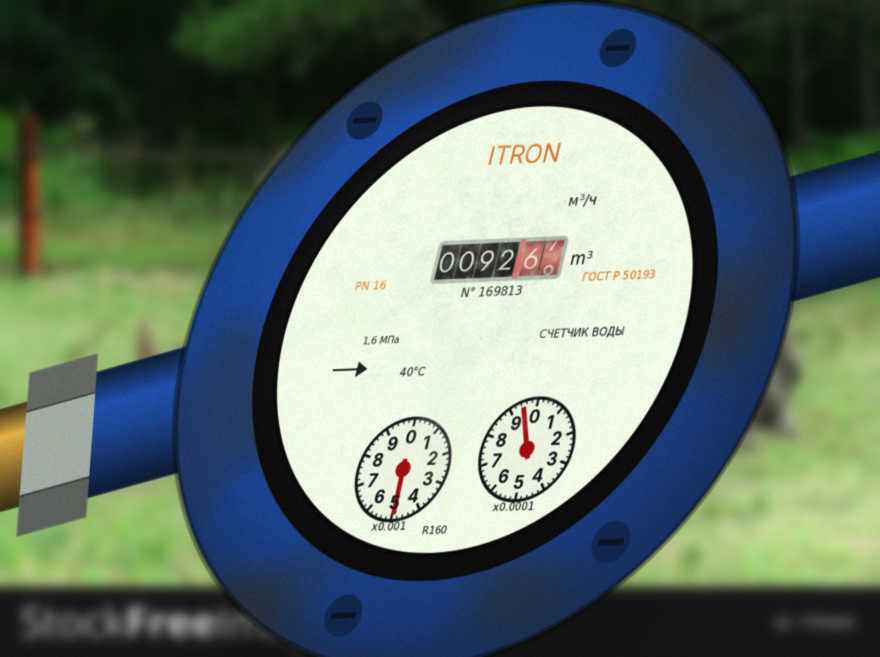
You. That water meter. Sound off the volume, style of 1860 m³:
92.6749 m³
